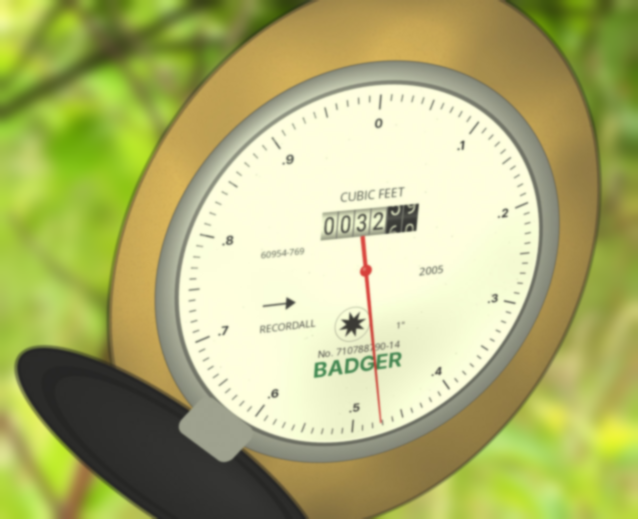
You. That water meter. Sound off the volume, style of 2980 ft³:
3259.47 ft³
